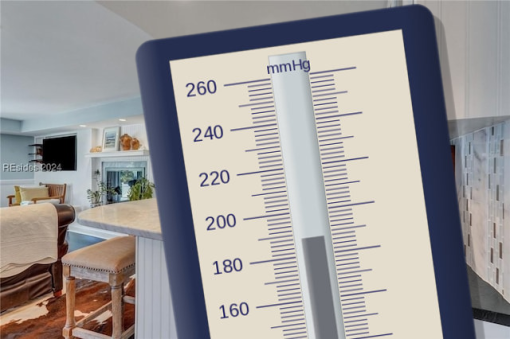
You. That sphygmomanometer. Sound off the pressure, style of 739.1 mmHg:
188 mmHg
